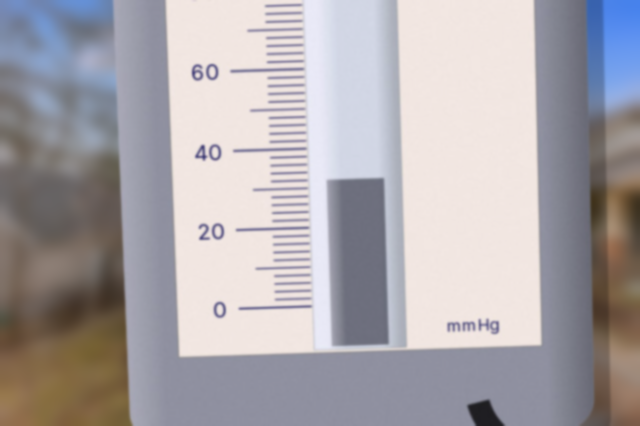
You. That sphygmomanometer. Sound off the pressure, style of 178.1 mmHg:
32 mmHg
